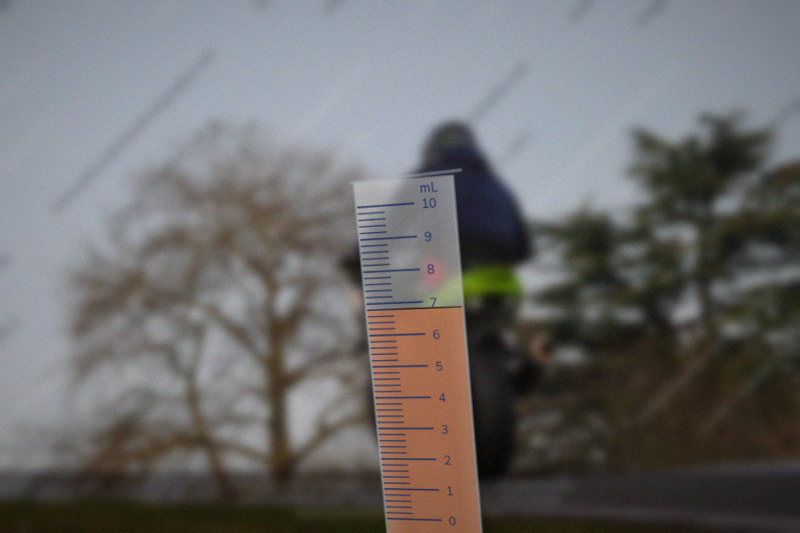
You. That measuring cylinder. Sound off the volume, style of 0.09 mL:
6.8 mL
